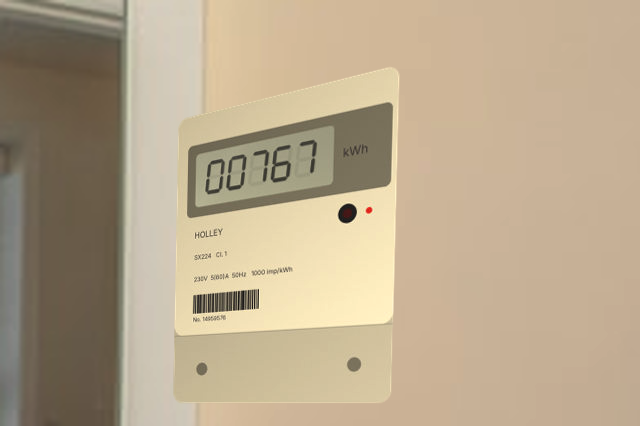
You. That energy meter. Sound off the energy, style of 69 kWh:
767 kWh
